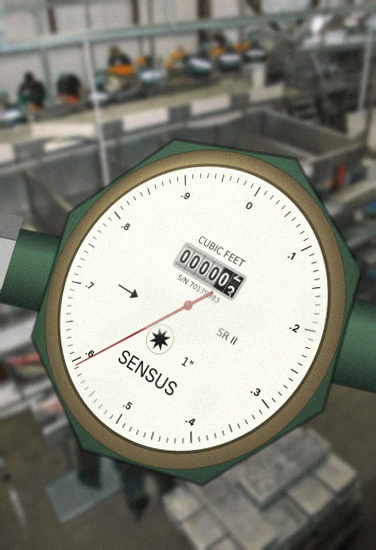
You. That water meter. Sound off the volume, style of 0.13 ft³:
2.59 ft³
